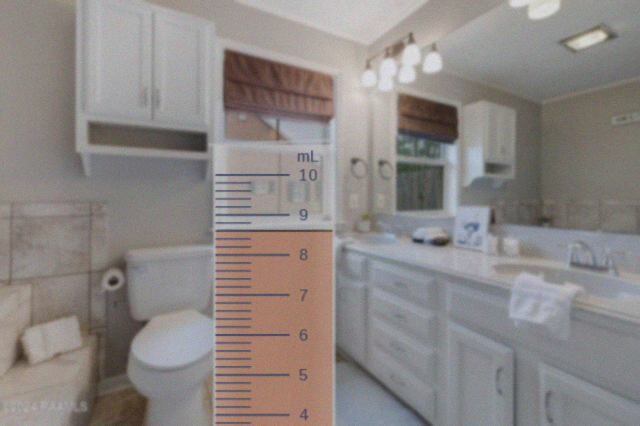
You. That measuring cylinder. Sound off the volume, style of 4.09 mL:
8.6 mL
